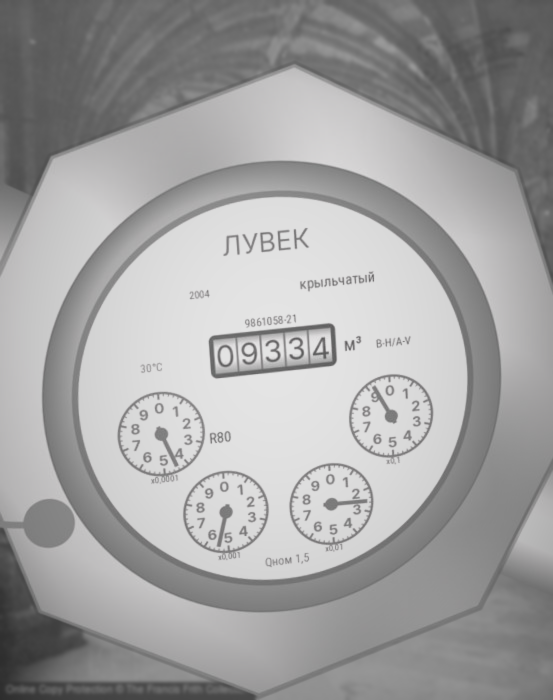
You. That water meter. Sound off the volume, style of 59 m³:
9333.9254 m³
